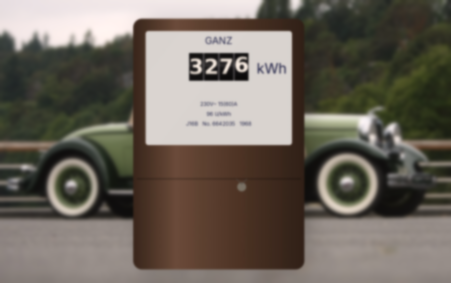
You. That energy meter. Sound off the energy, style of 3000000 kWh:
3276 kWh
